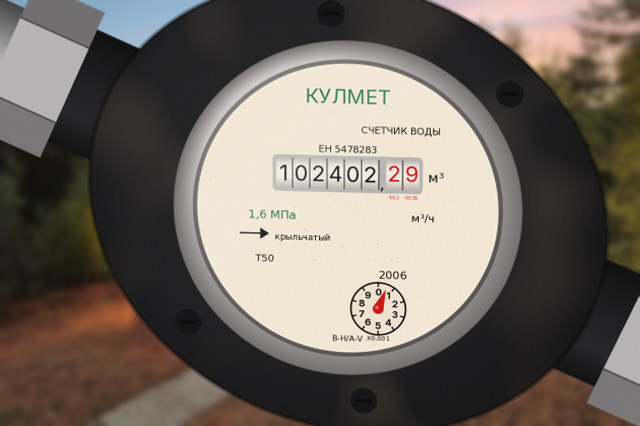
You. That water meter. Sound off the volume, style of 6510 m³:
102402.290 m³
